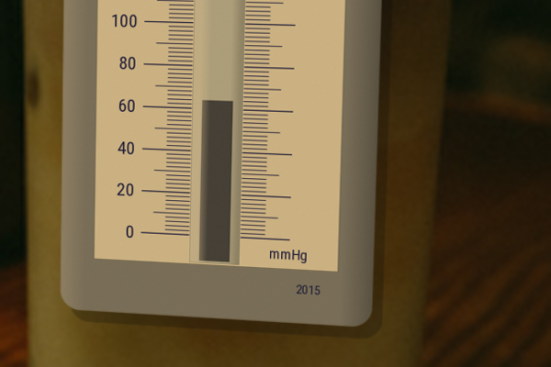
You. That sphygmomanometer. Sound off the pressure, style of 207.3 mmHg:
64 mmHg
